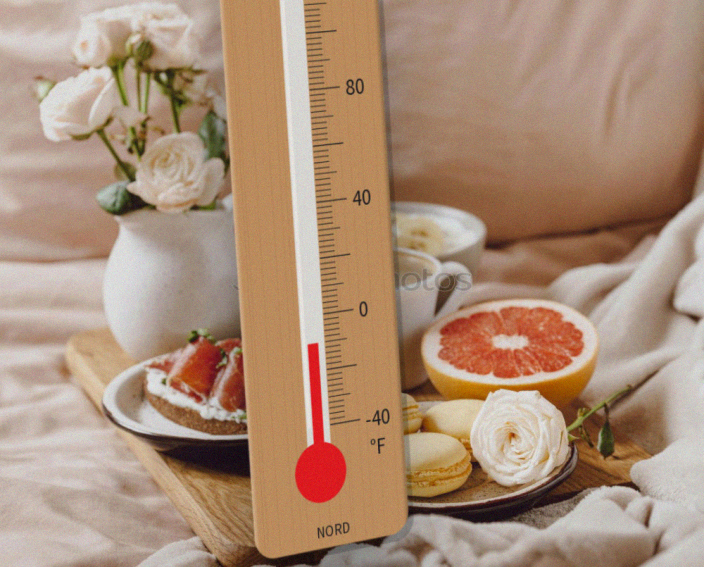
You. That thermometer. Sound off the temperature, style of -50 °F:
-10 °F
